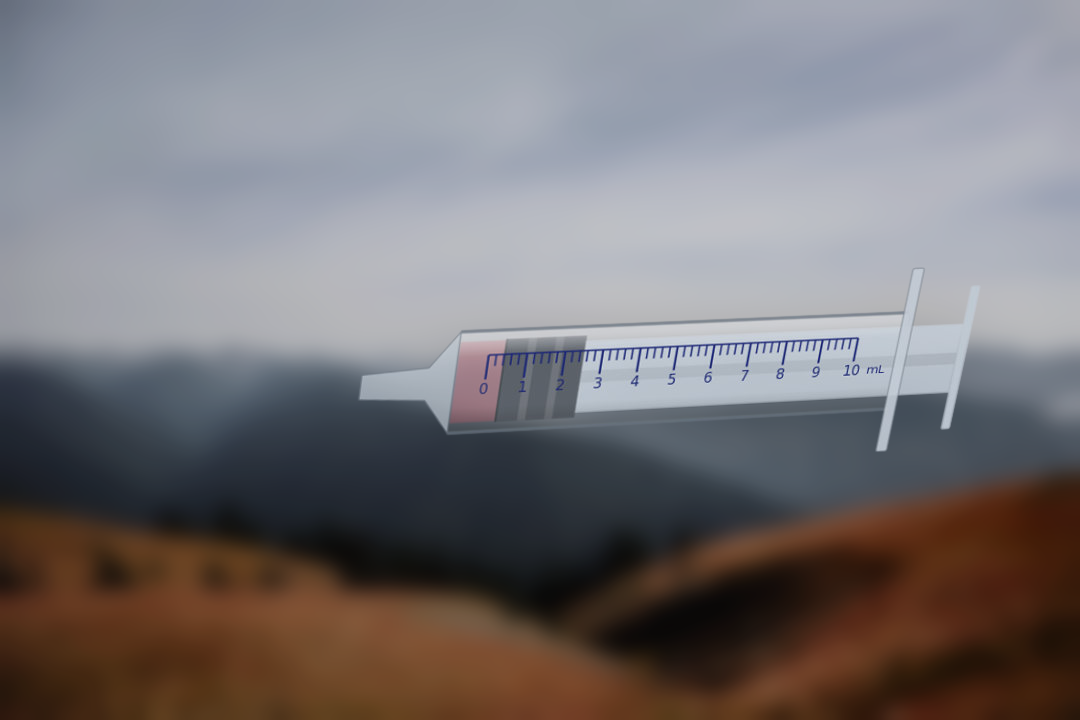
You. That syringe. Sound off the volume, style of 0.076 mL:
0.4 mL
